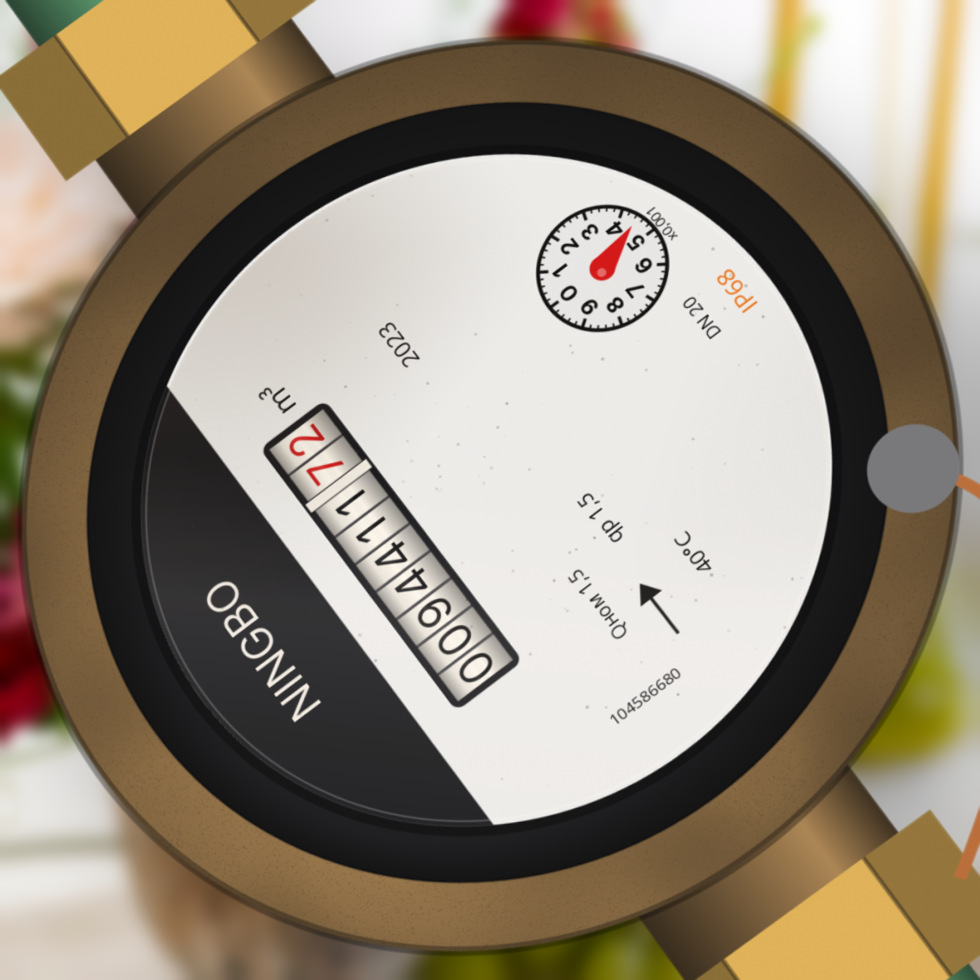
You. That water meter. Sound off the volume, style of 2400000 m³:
94411.724 m³
